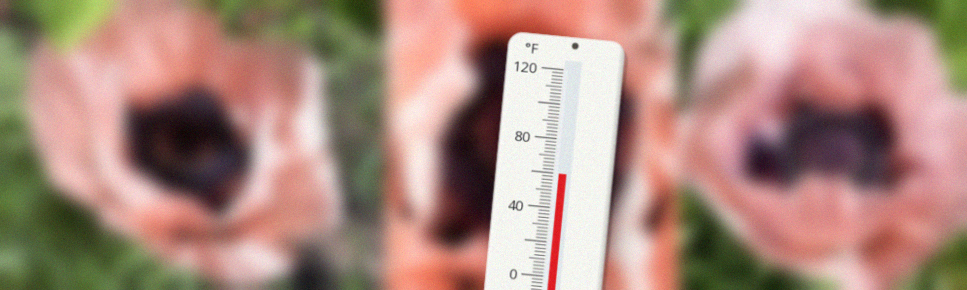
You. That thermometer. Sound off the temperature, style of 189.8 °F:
60 °F
